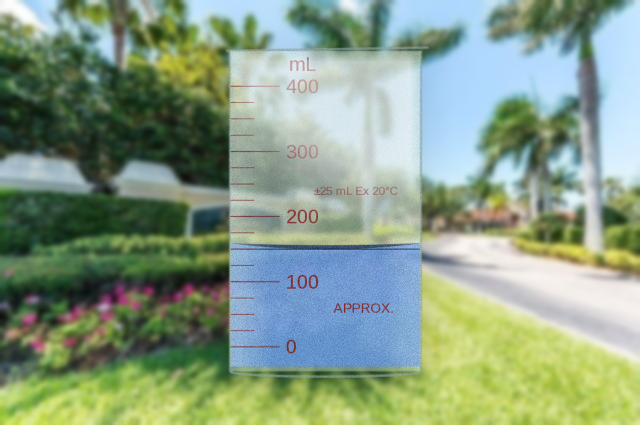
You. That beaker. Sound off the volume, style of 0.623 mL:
150 mL
